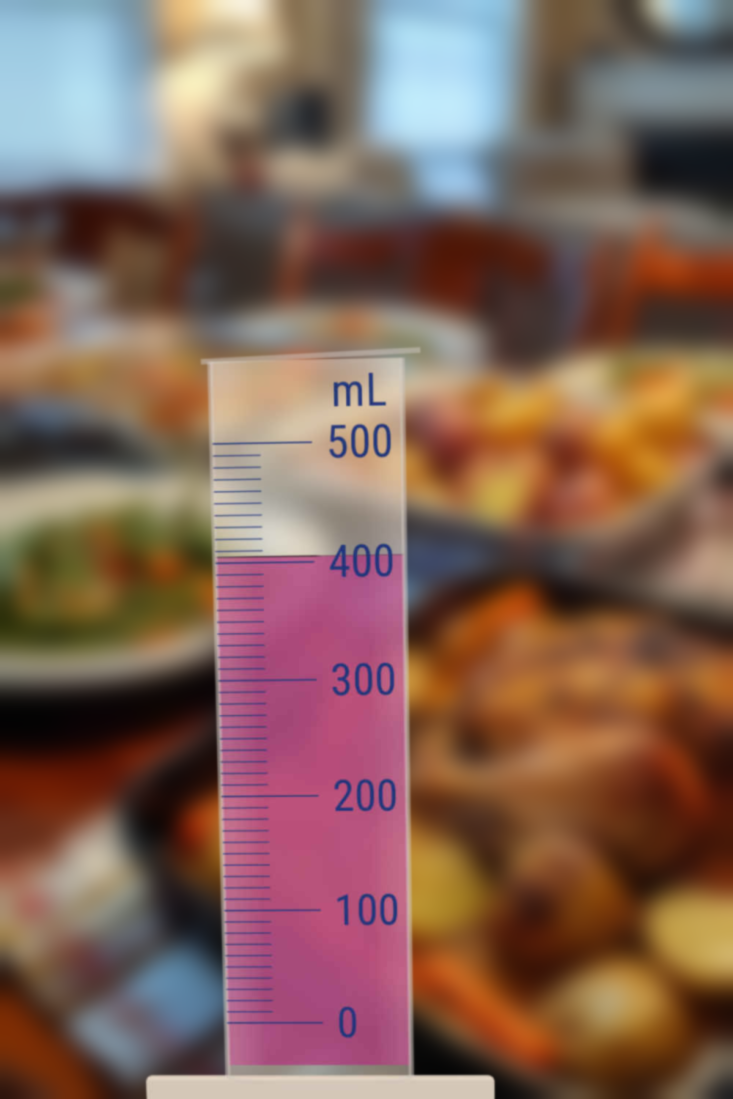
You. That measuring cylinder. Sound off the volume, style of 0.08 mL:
405 mL
